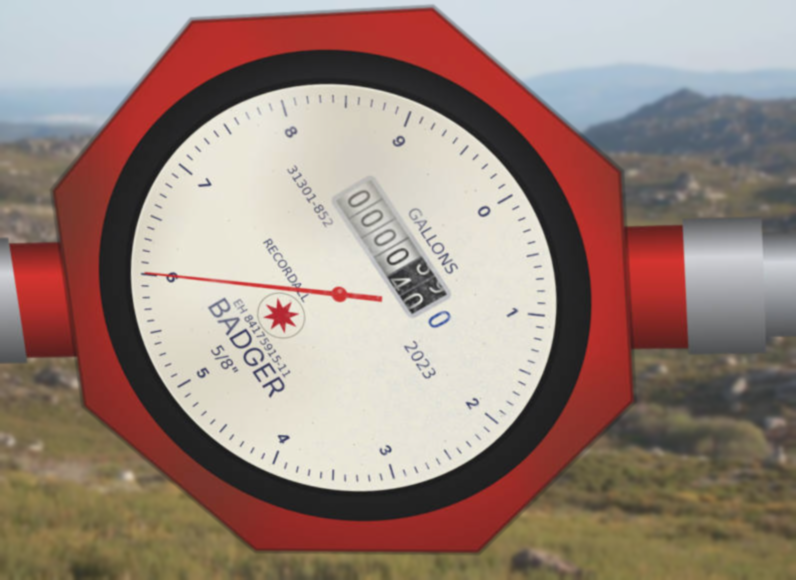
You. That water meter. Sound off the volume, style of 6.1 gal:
396.0 gal
